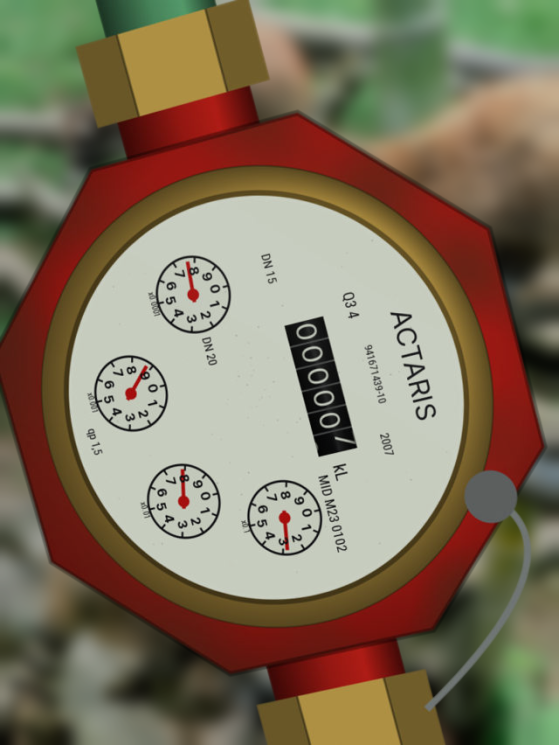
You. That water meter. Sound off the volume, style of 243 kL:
7.2787 kL
